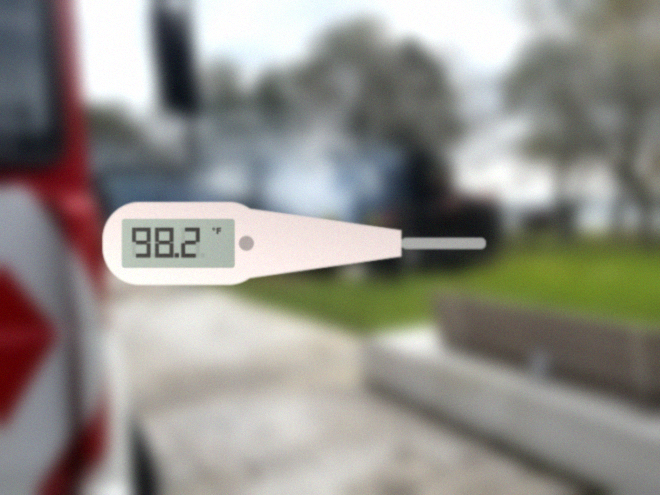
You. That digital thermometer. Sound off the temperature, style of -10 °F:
98.2 °F
